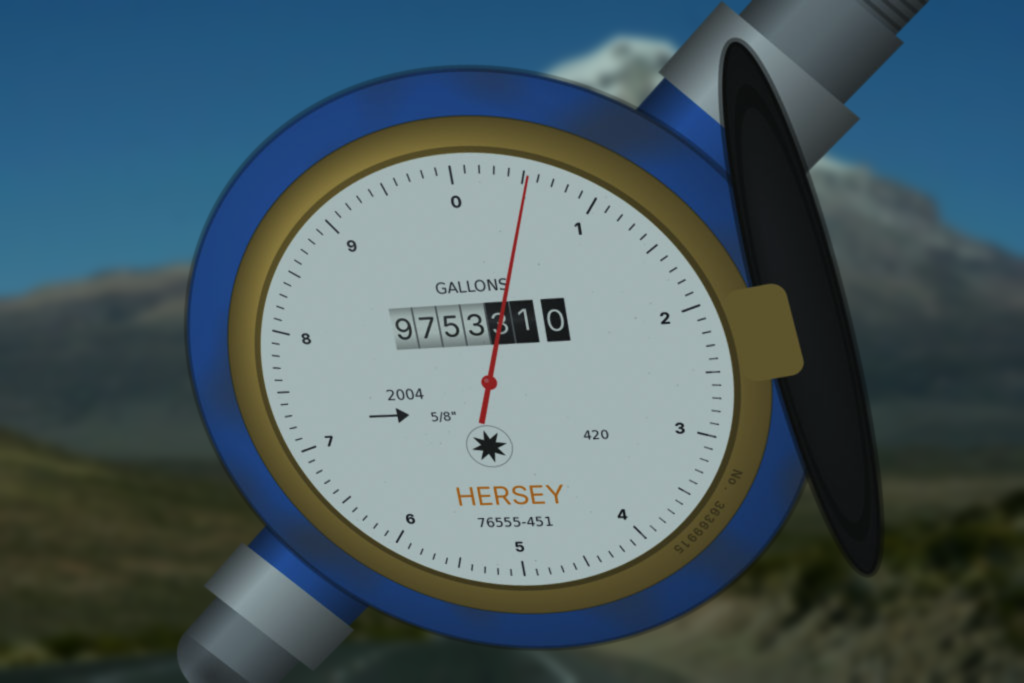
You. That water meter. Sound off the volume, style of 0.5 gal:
9753310.5 gal
